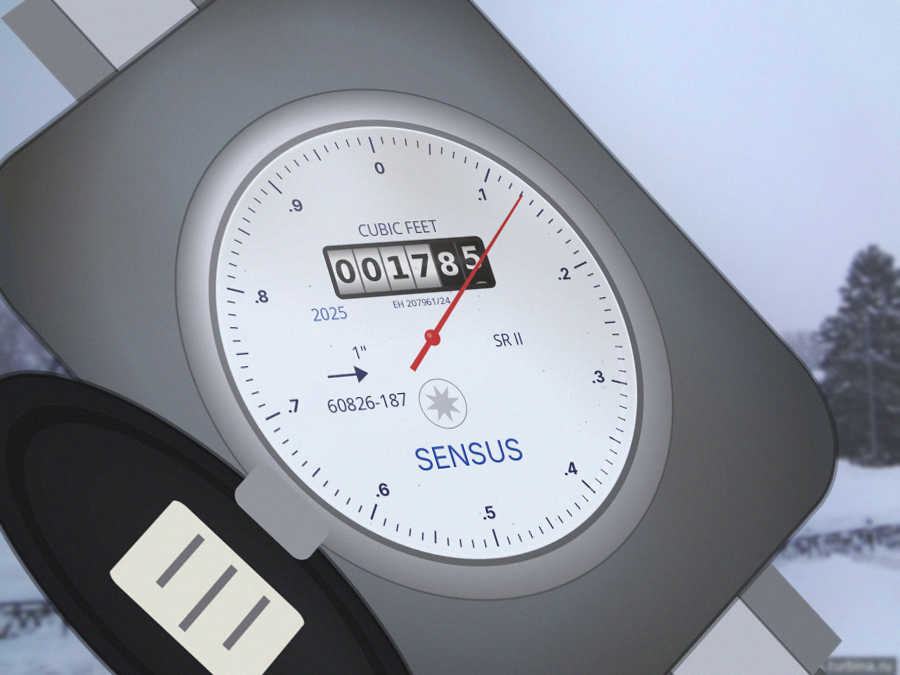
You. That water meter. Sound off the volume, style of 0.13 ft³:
1785.13 ft³
